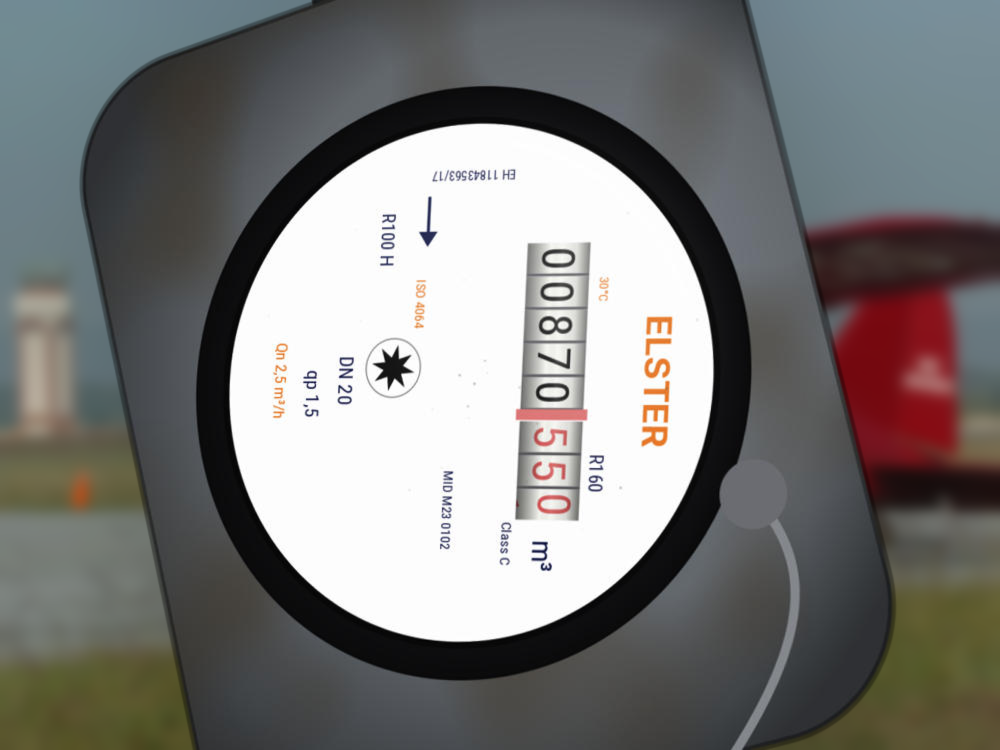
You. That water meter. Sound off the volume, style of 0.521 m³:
870.550 m³
